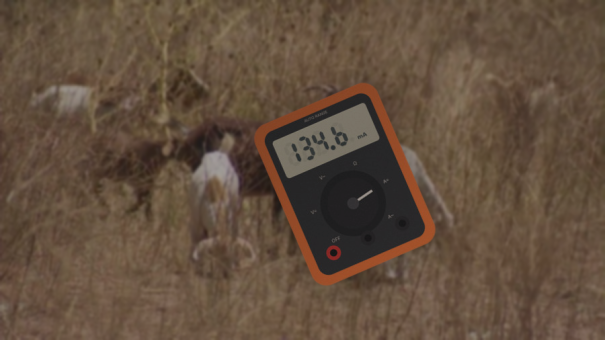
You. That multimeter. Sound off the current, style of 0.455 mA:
134.6 mA
